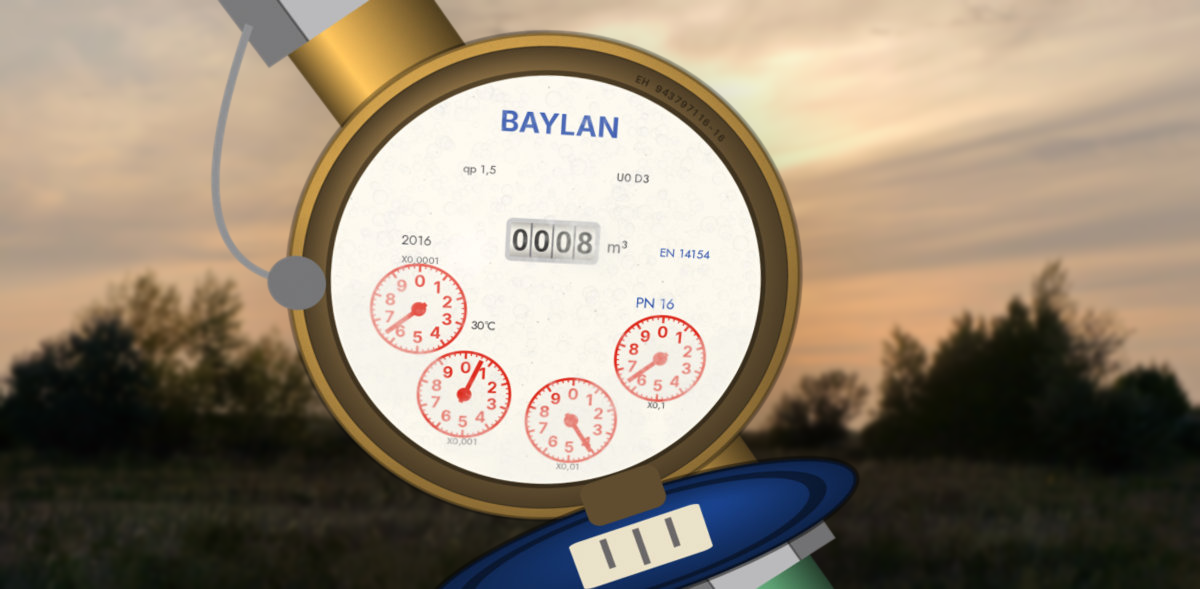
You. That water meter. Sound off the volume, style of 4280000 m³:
8.6406 m³
